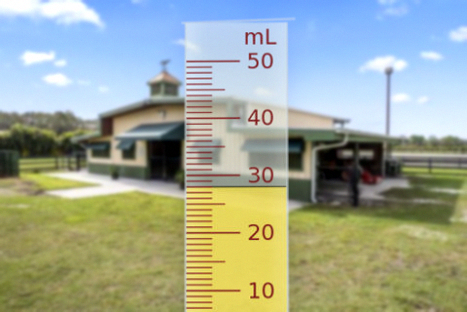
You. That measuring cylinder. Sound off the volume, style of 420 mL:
28 mL
